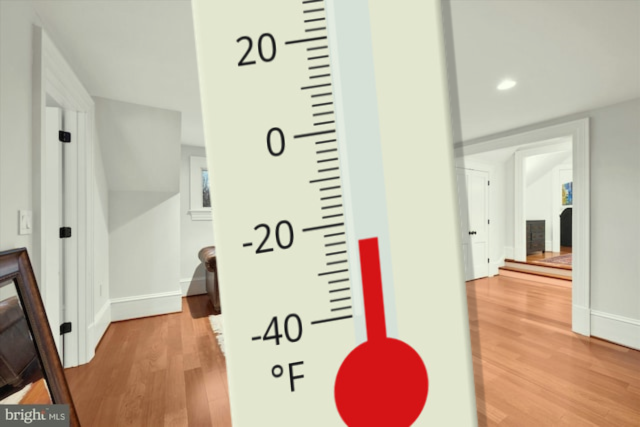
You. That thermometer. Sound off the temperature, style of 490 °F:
-24 °F
